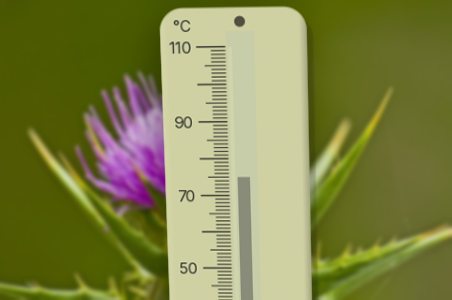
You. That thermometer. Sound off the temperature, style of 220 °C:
75 °C
